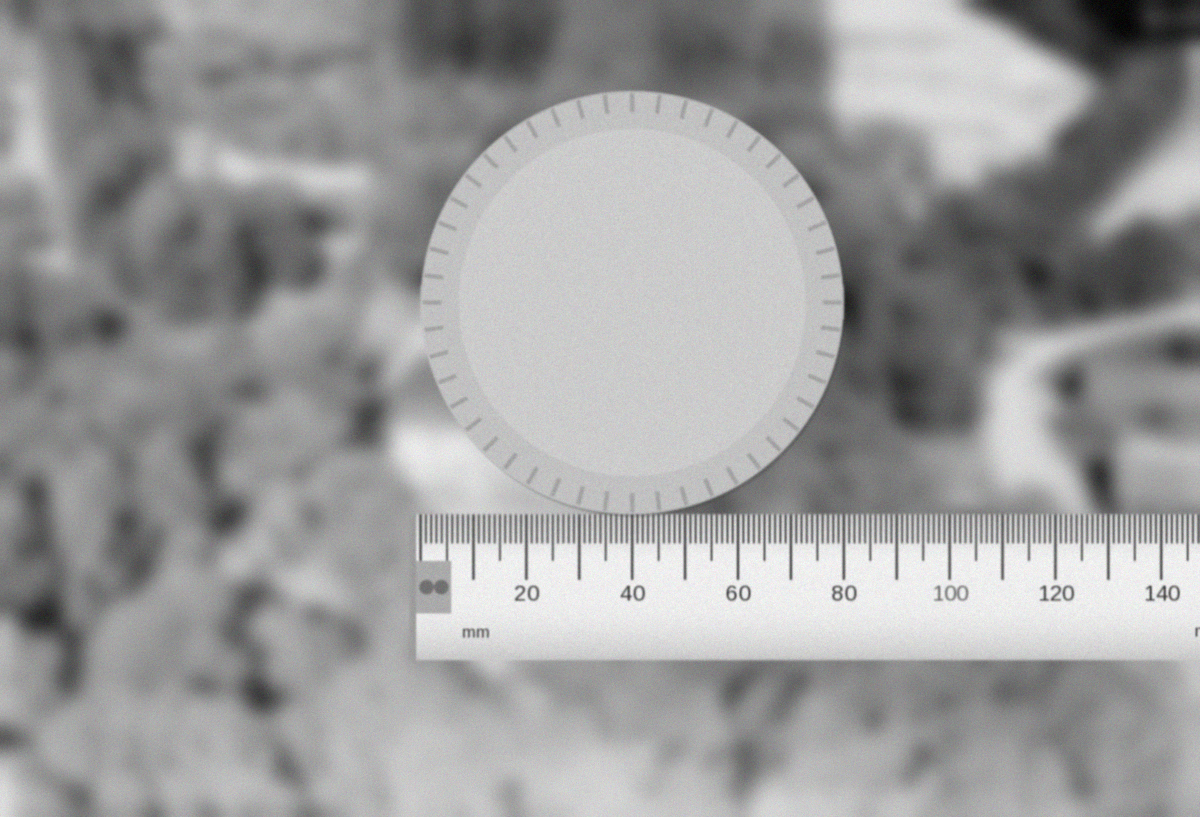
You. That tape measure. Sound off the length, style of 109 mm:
80 mm
